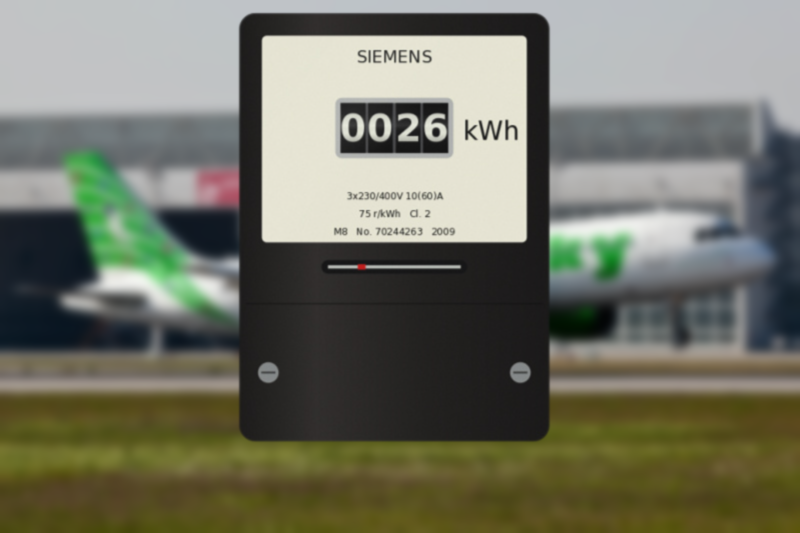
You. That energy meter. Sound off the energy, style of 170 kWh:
26 kWh
